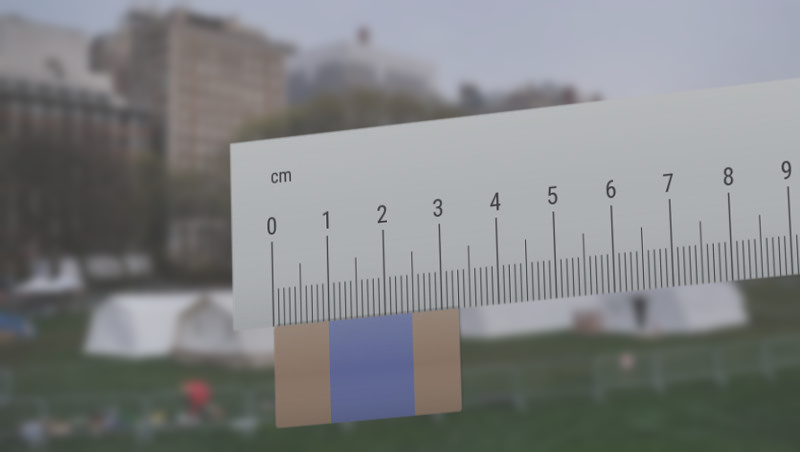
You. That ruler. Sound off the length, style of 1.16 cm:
3.3 cm
